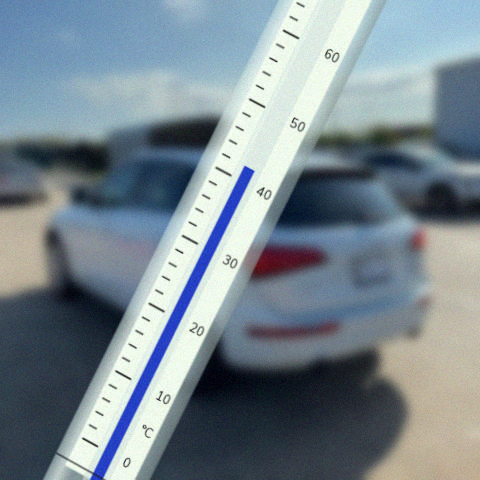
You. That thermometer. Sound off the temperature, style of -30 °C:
42 °C
